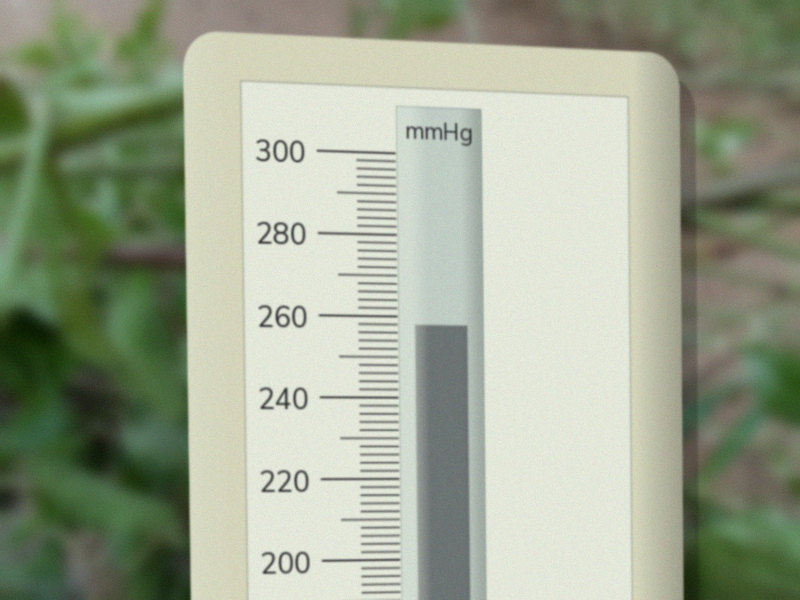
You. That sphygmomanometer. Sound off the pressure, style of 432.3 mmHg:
258 mmHg
